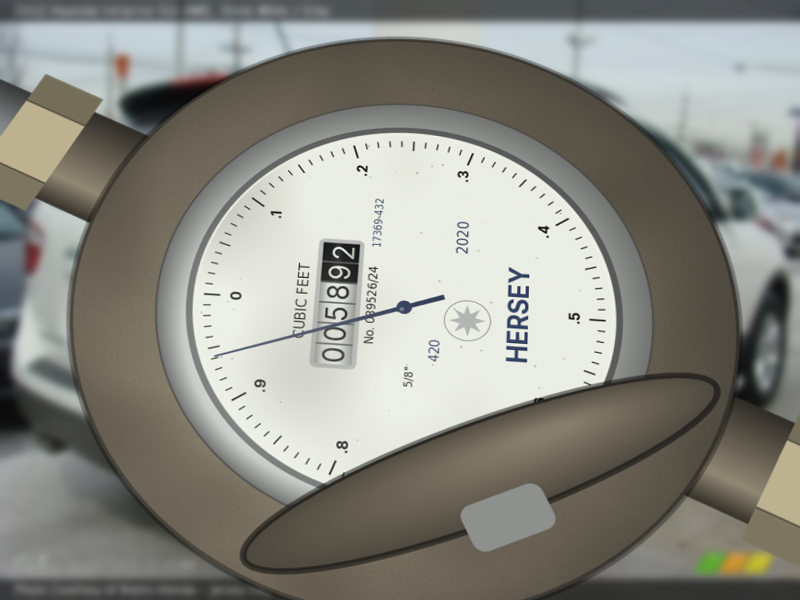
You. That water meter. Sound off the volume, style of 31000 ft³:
5891.94 ft³
